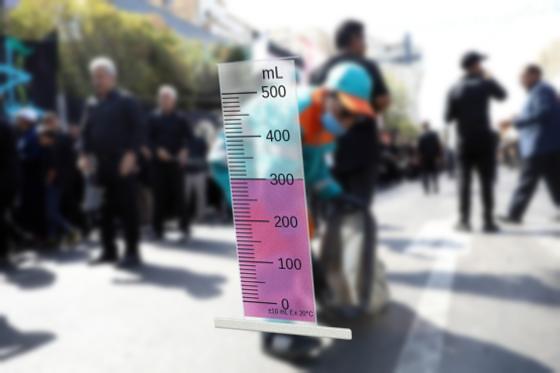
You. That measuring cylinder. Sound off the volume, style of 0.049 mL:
300 mL
